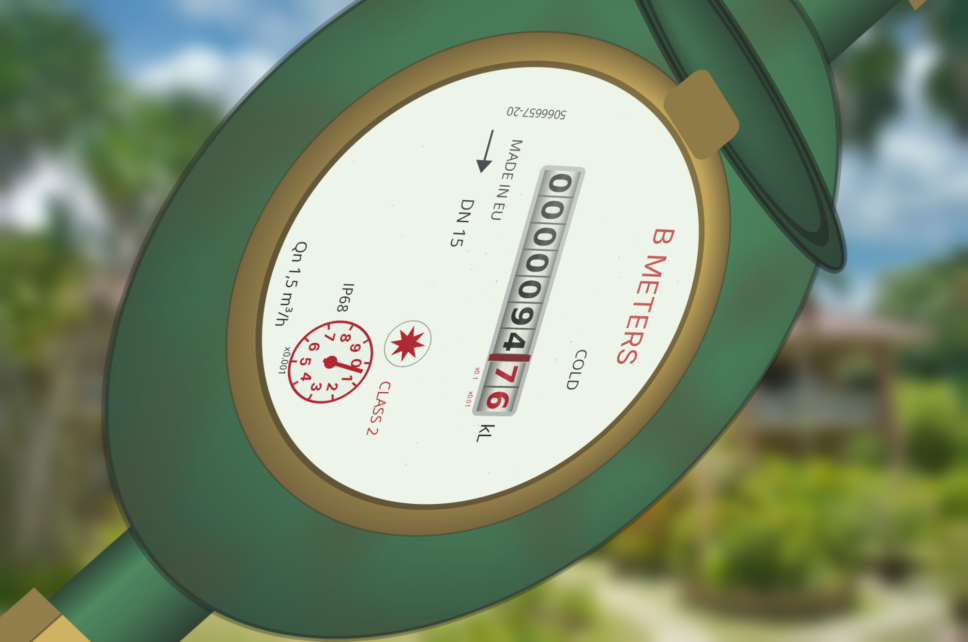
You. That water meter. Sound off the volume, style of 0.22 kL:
94.760 kL
